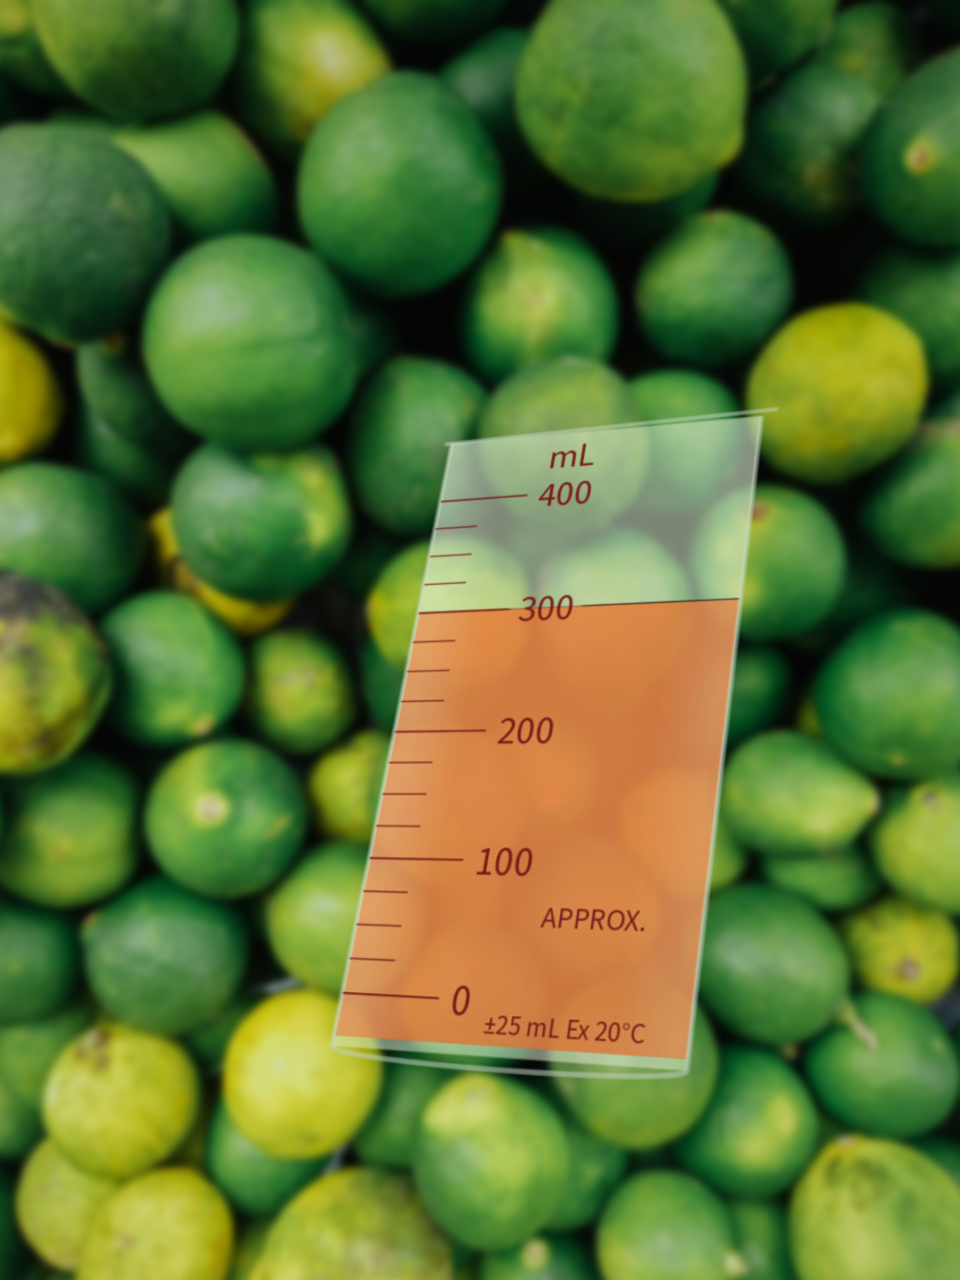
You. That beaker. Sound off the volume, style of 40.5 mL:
300 mL
